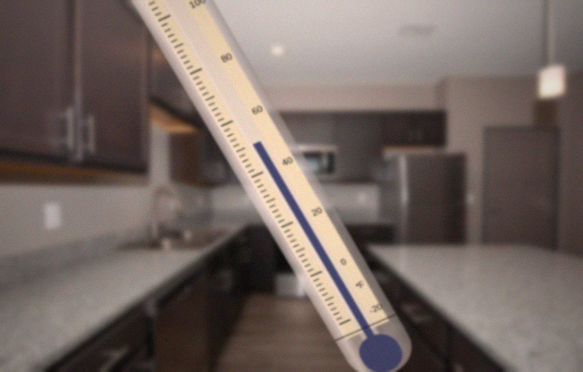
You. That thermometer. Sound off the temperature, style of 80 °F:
50 °F
